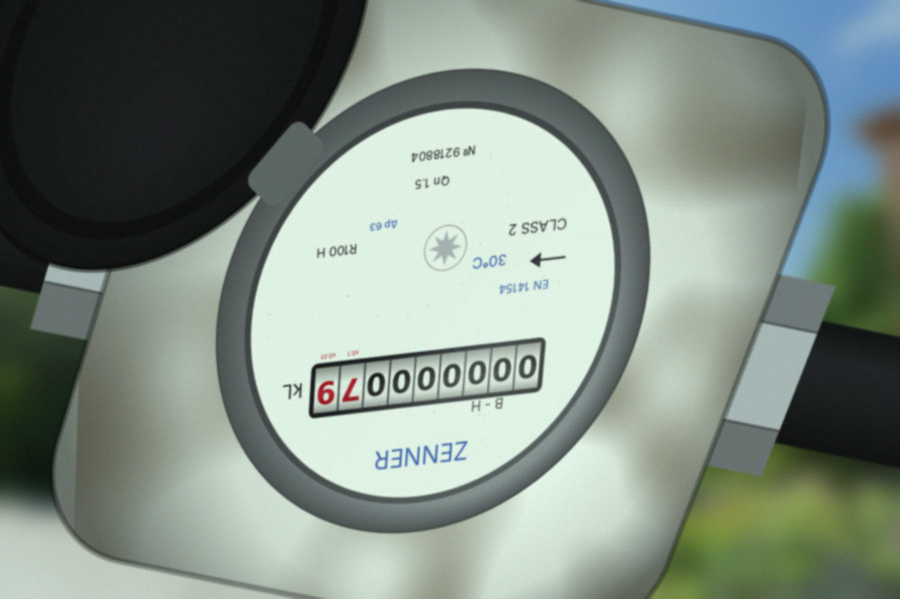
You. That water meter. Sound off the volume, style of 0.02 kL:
0.79 kL
